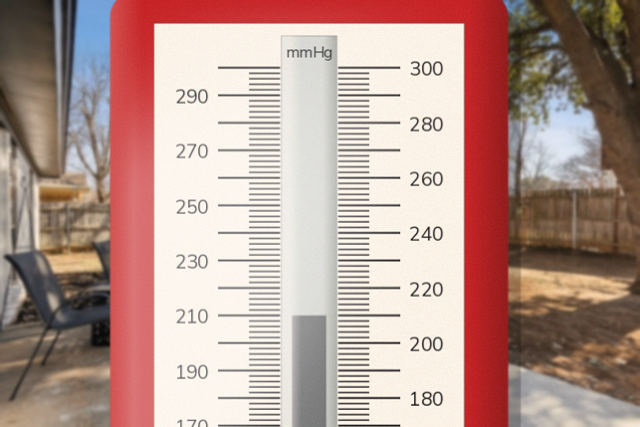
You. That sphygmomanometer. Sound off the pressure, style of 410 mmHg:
210 mmHg
